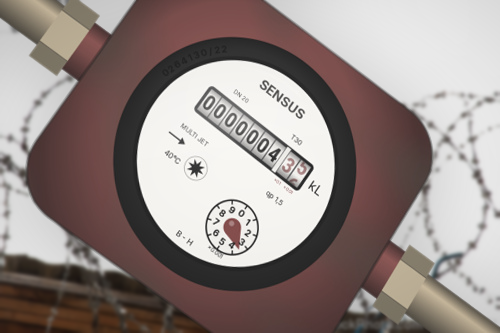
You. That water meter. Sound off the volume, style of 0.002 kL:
4.353 kL
